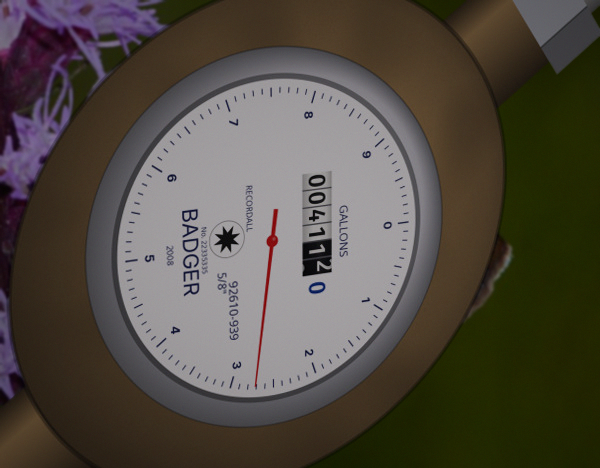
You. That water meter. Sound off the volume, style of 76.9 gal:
41122.7 gal
